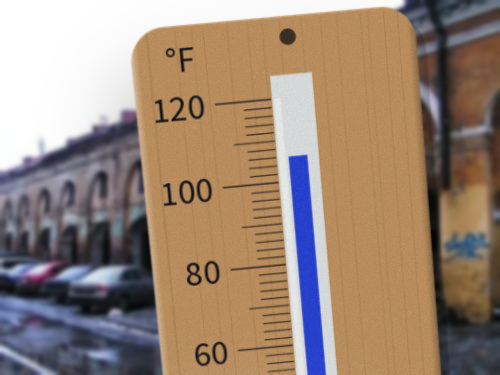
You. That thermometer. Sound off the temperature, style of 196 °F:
106 °F
